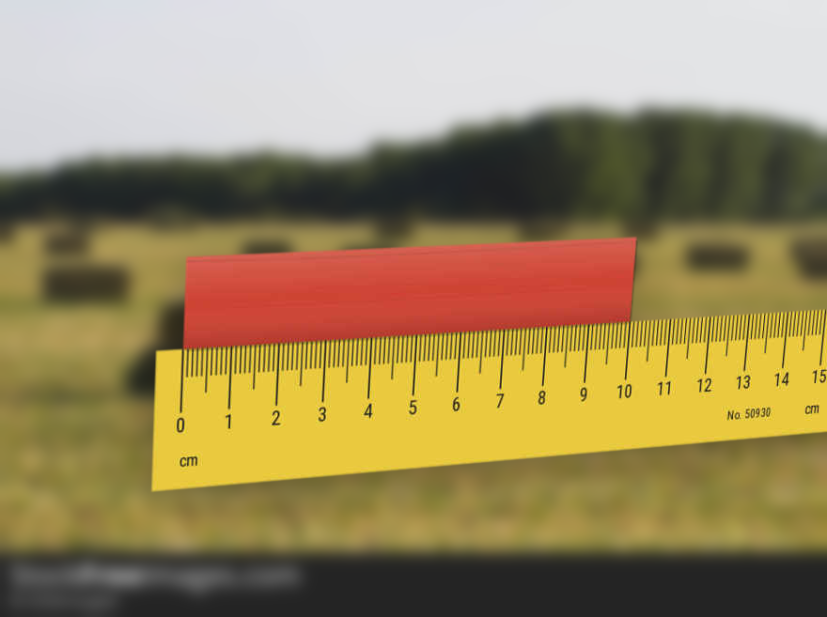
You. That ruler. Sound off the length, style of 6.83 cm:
10 cm
